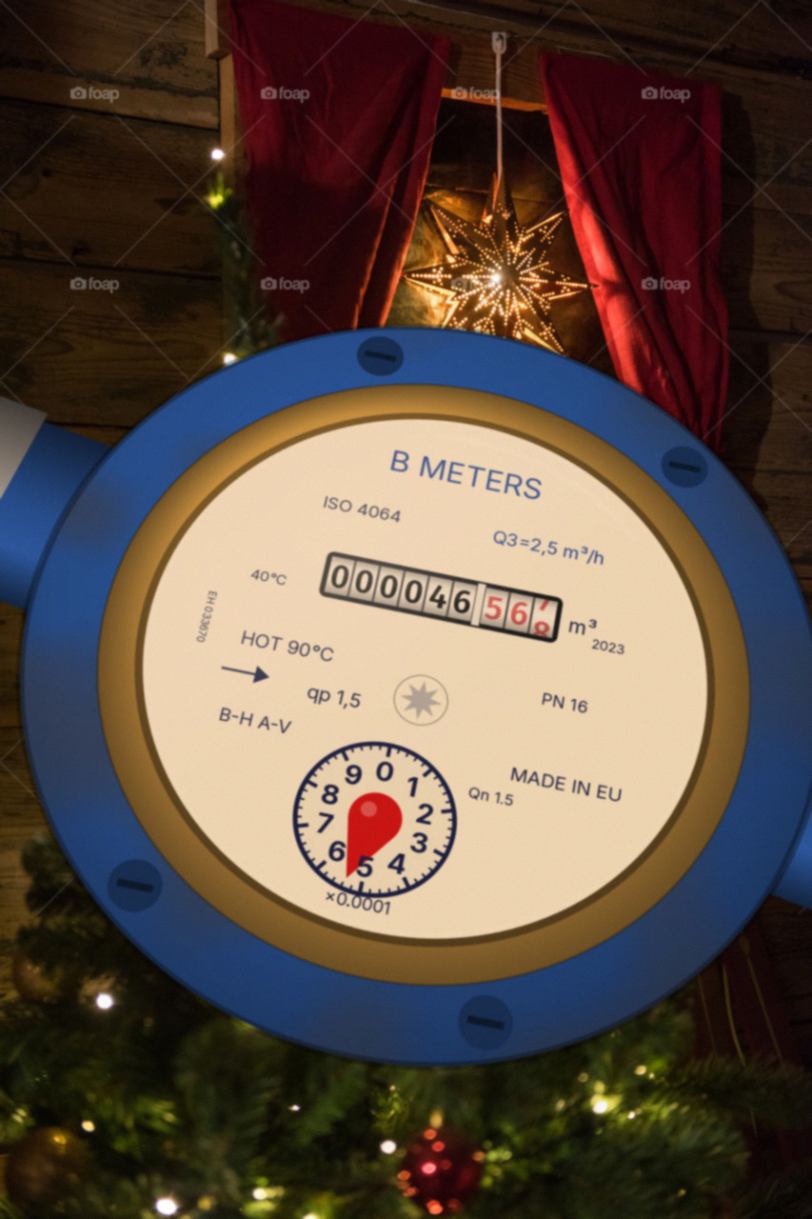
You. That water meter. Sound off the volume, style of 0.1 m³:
46.5675 m³
